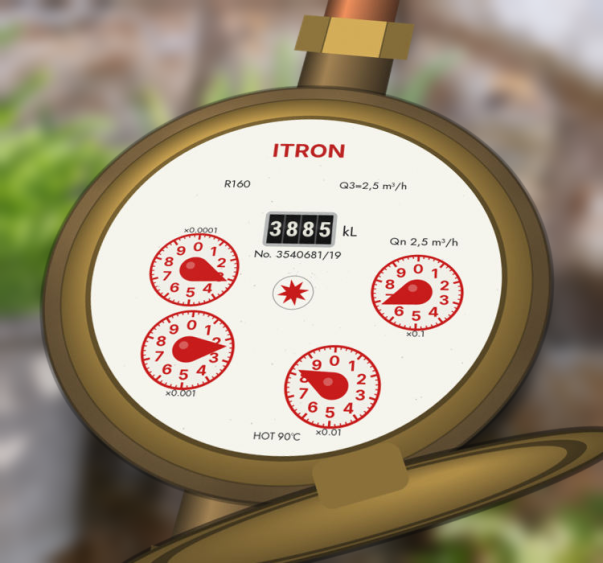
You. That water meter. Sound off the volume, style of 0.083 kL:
3885.6823 kL
